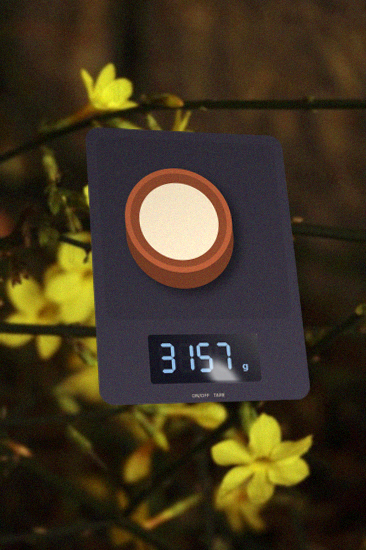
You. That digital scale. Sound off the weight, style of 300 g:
3157 g
